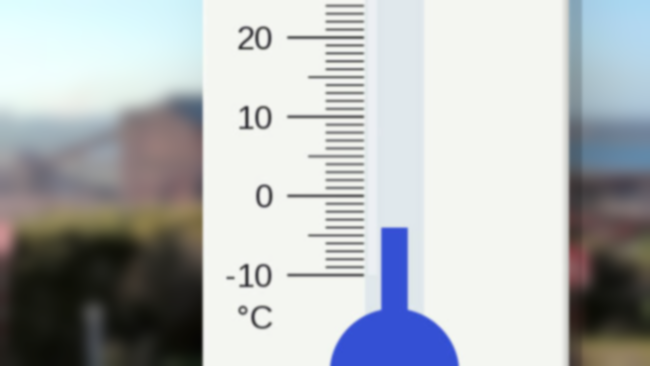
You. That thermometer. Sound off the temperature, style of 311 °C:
-4 °C
